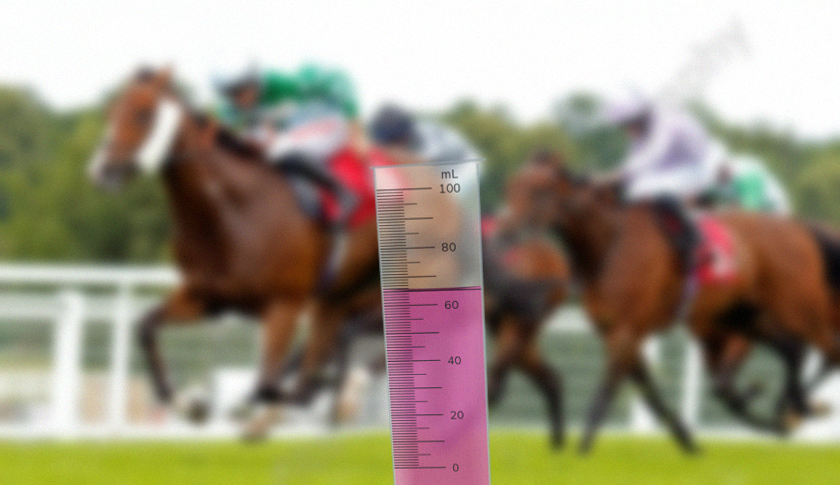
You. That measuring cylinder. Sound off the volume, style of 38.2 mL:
65 mL
